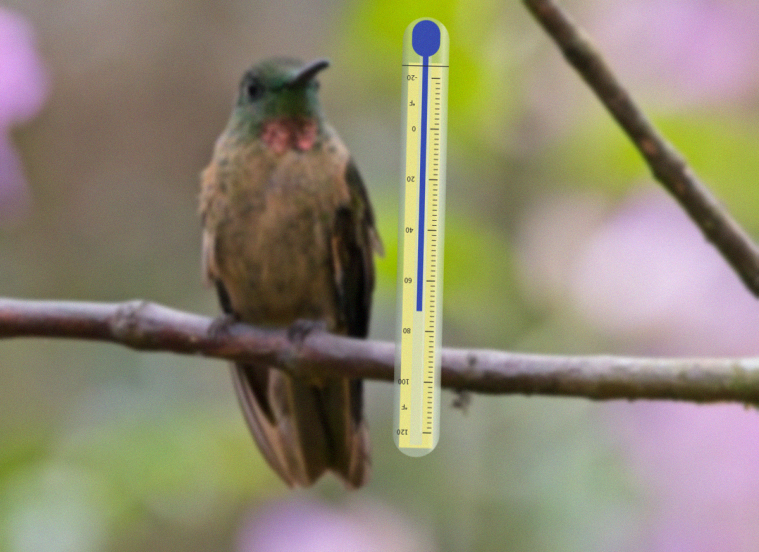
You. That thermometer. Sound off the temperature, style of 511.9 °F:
72 °F
